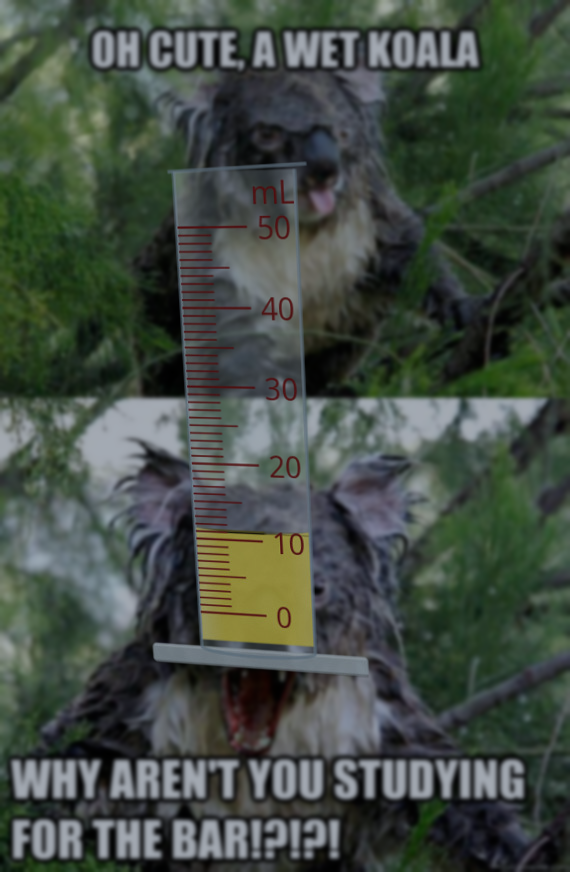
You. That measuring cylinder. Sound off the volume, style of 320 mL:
11 mL
